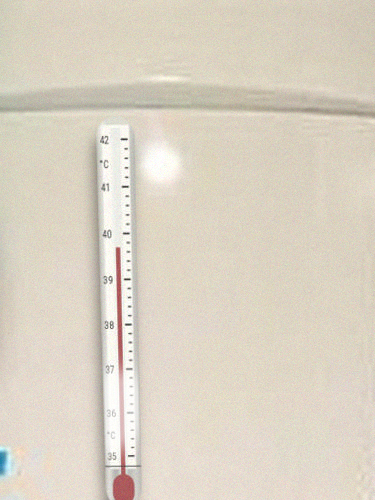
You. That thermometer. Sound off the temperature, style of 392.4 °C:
39.7 °C
